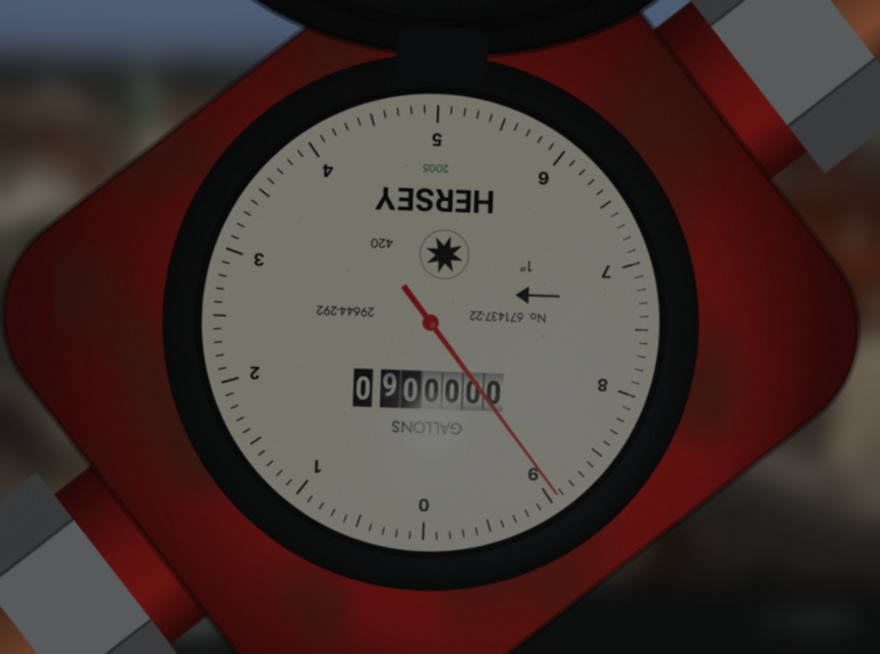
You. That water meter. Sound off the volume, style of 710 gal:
58.9 gal
